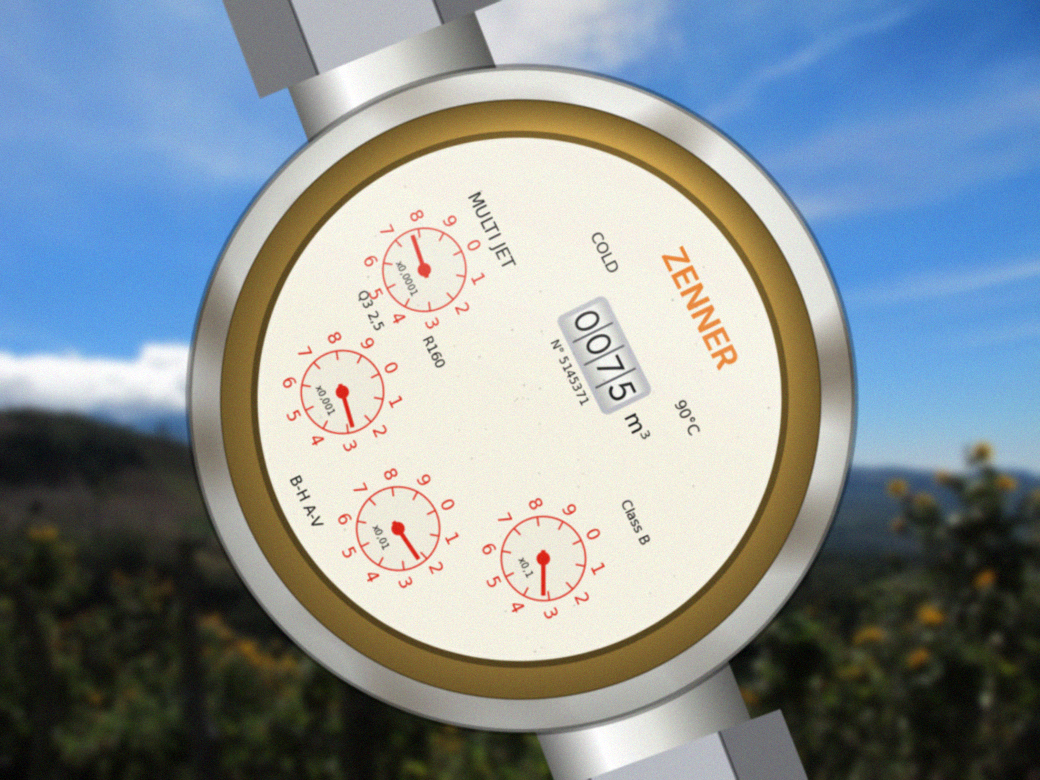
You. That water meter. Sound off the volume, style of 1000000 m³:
75.3227 m³
